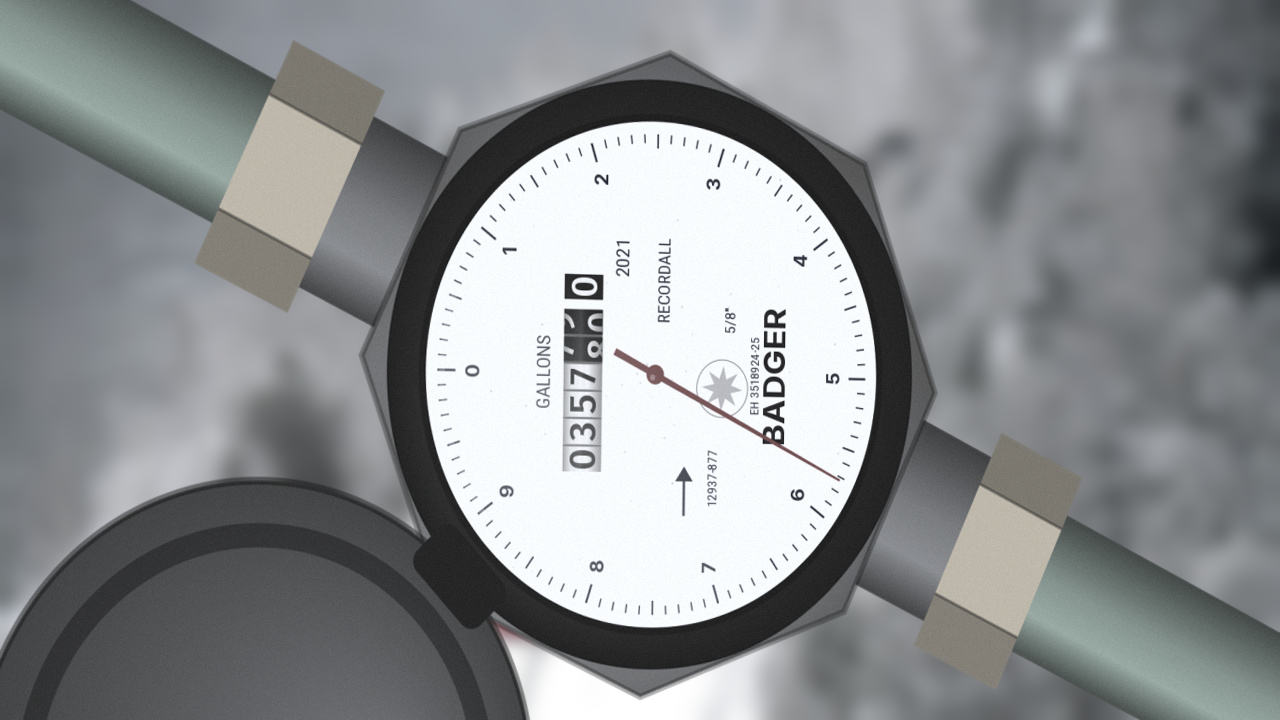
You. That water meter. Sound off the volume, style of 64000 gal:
357795.7 gal
